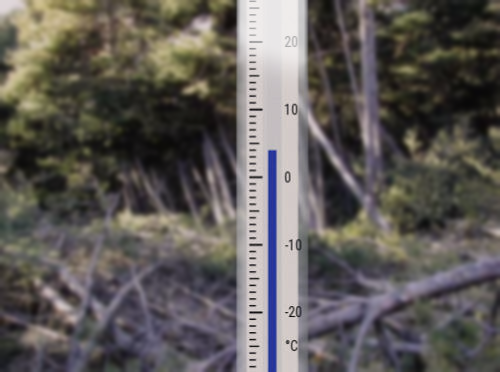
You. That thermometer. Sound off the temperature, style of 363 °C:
4 °C
